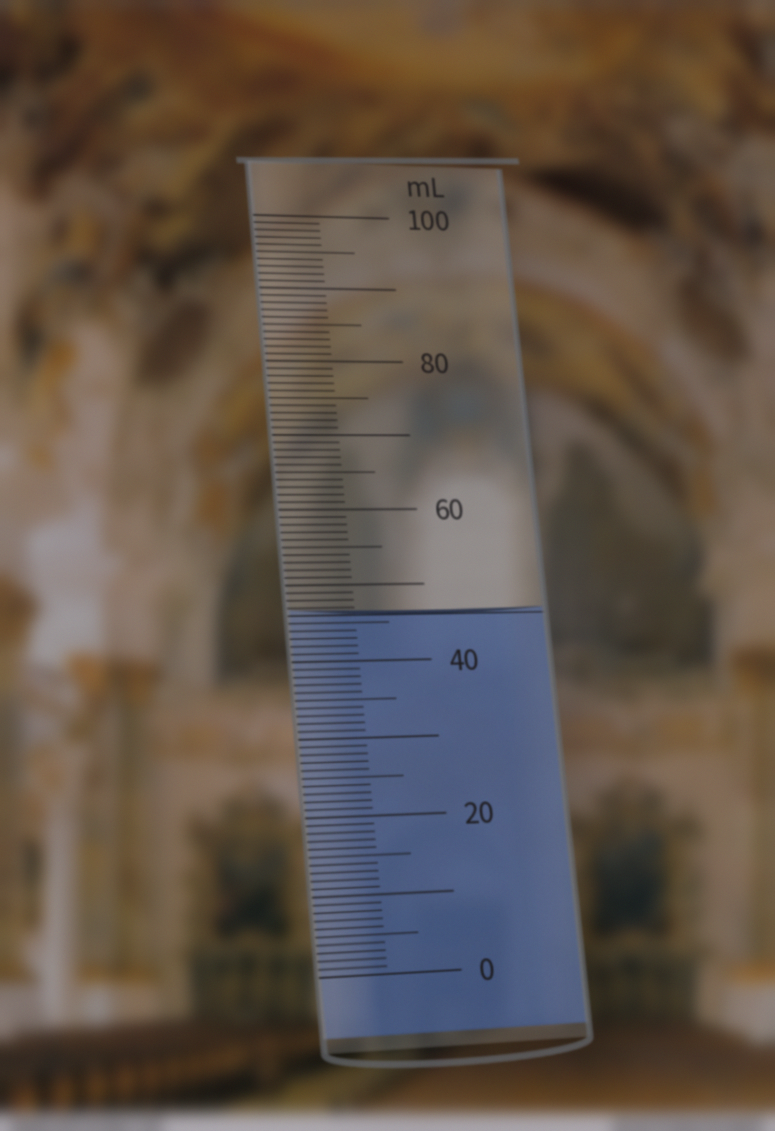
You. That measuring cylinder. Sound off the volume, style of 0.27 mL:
46 mL
